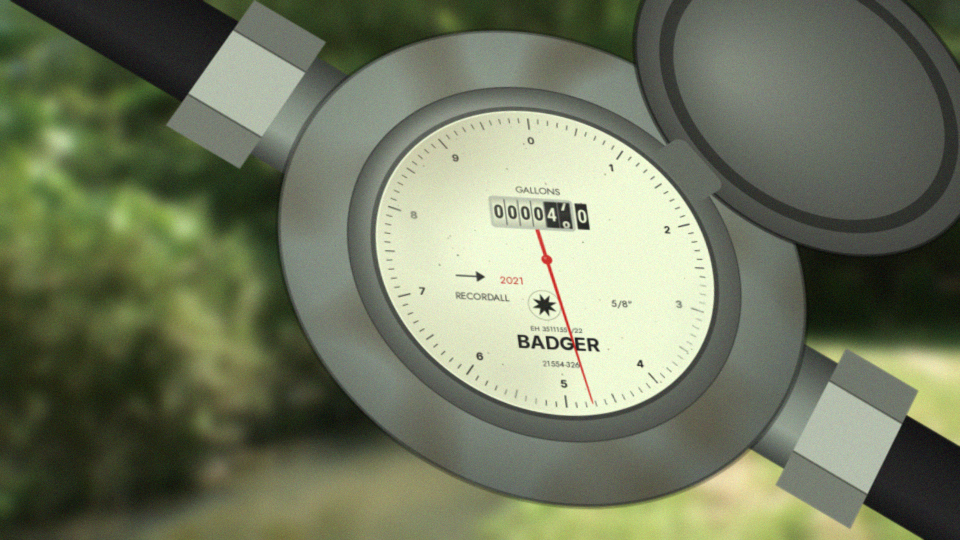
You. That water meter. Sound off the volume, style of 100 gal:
474.7 gal
